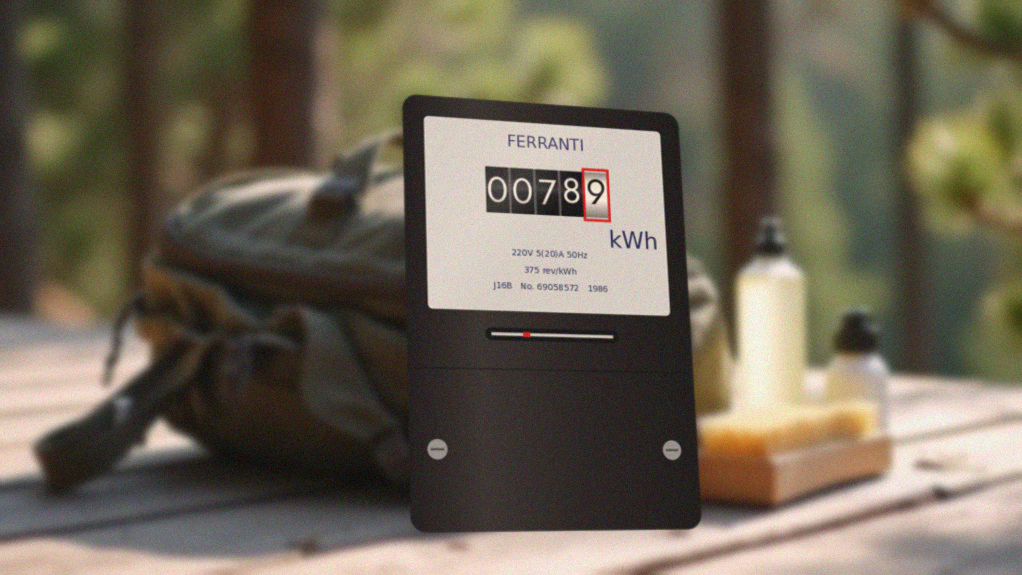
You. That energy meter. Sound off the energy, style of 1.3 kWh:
78.9 kWh
